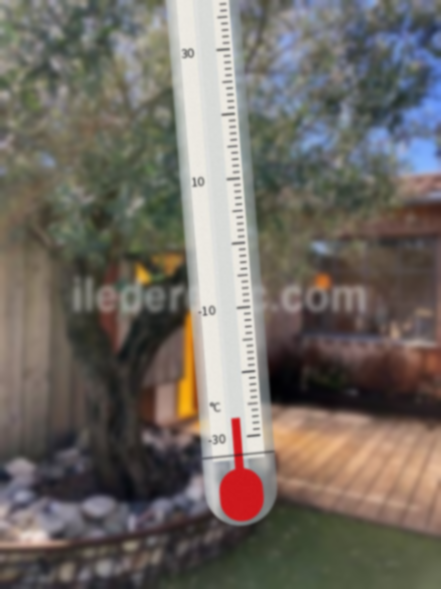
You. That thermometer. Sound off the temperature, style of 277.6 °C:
-27 °C
